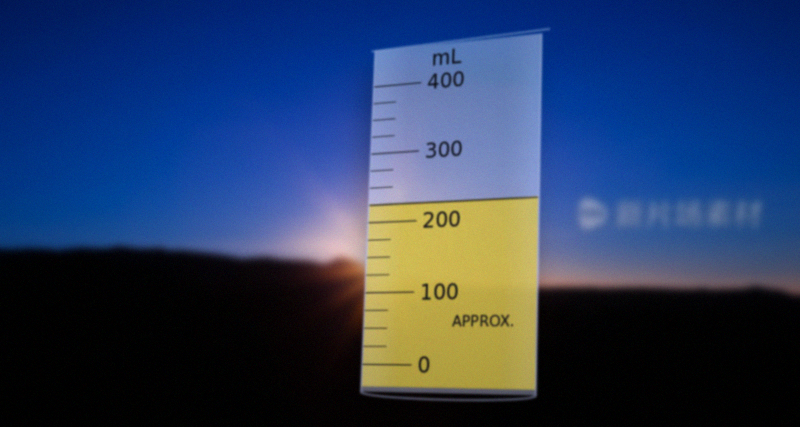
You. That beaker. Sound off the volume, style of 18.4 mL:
225 mL
